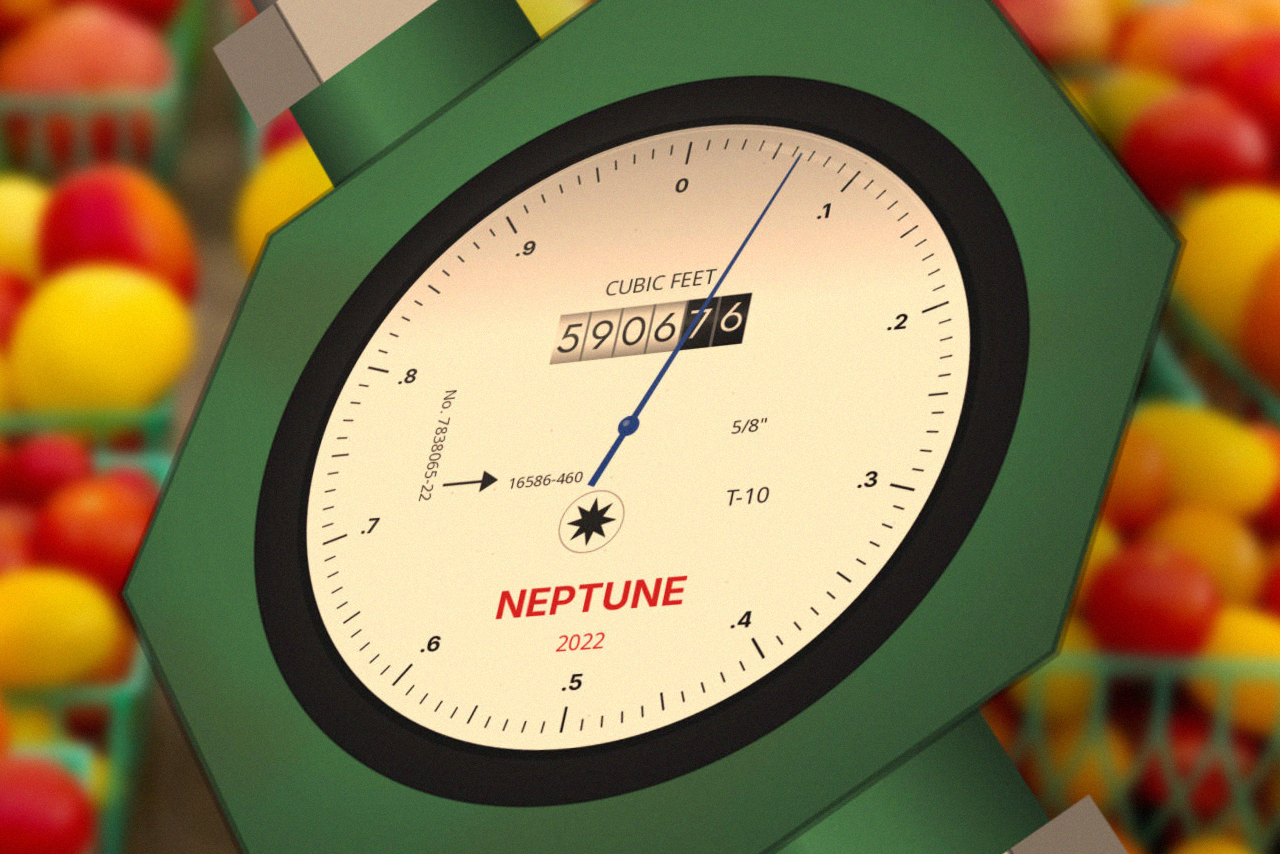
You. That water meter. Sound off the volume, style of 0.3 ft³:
590676.06 ft³
